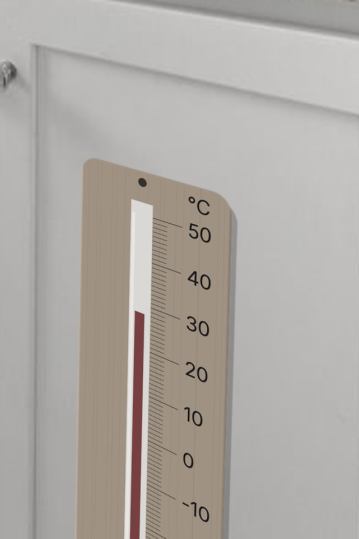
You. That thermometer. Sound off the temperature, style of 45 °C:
28 °C
